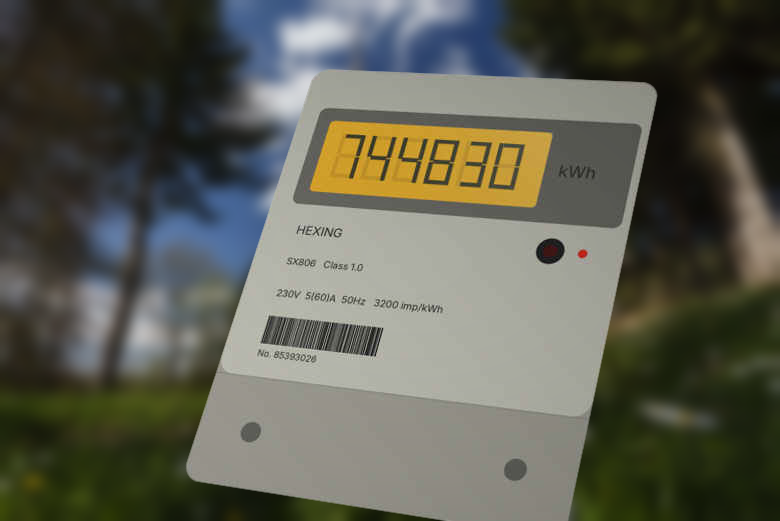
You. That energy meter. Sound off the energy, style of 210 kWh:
744830 kWh
